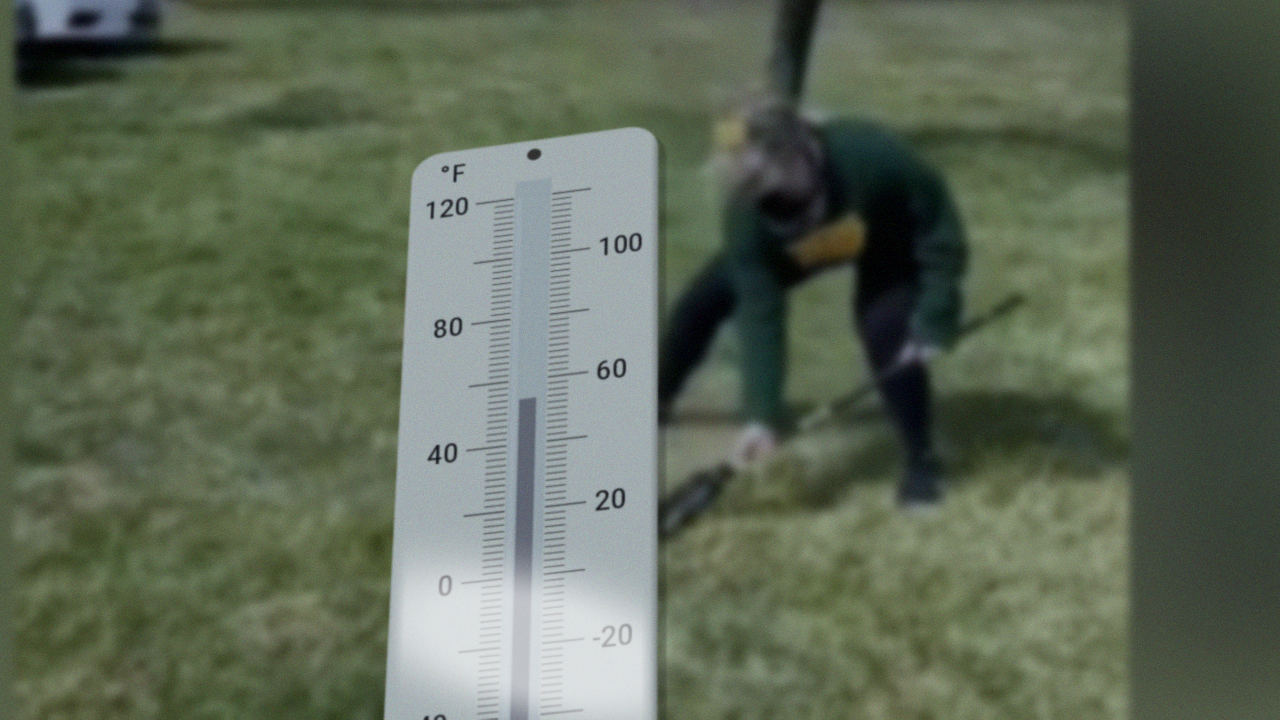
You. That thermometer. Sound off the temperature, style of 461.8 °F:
54 °F
